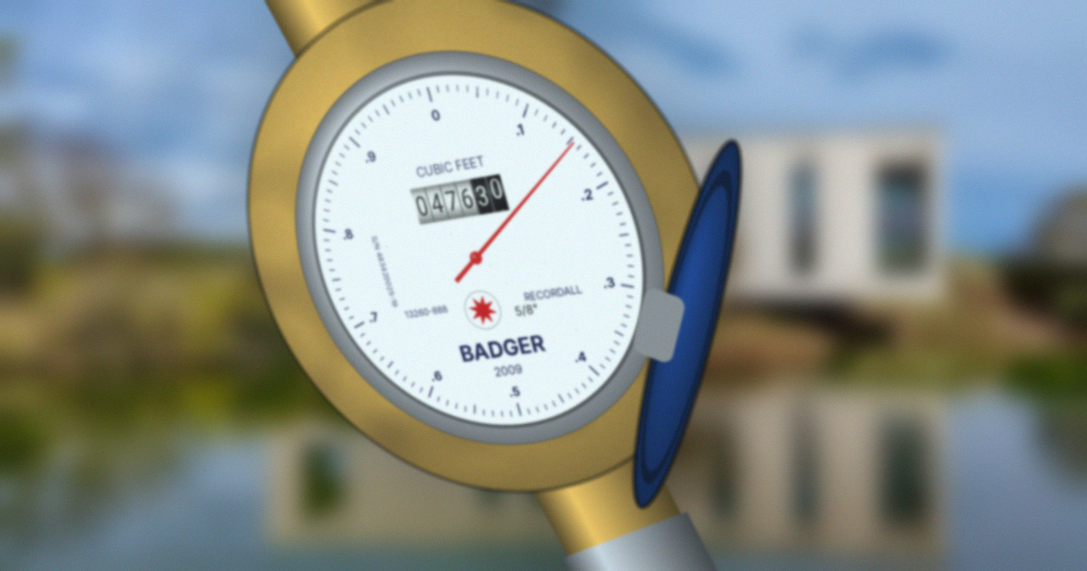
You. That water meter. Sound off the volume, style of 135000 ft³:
47630.15 ft³
